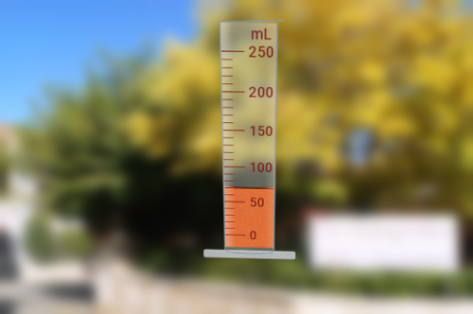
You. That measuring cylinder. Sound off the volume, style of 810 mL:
70 mL
